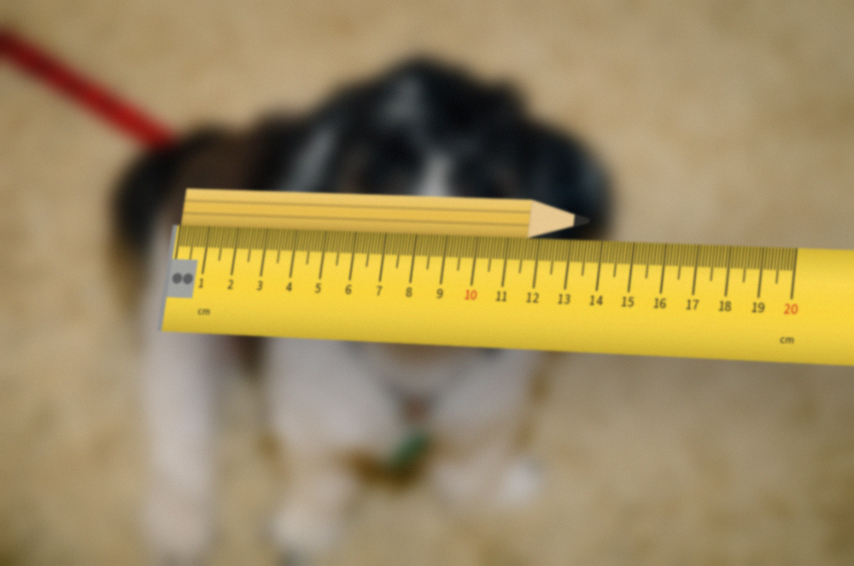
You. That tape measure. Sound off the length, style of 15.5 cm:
13.5 cm
